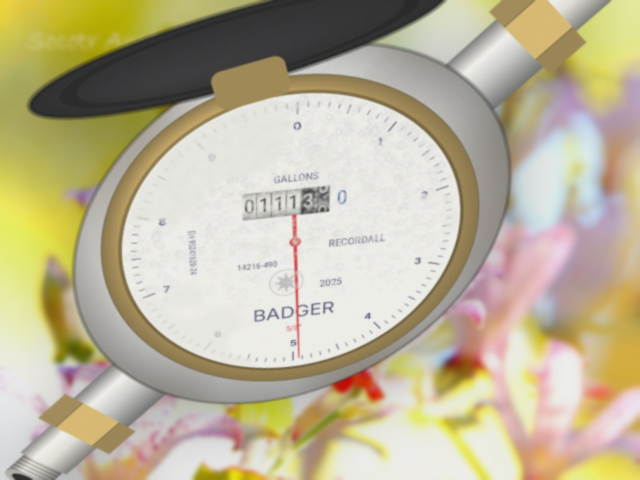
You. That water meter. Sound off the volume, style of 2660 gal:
111384.9 gal
